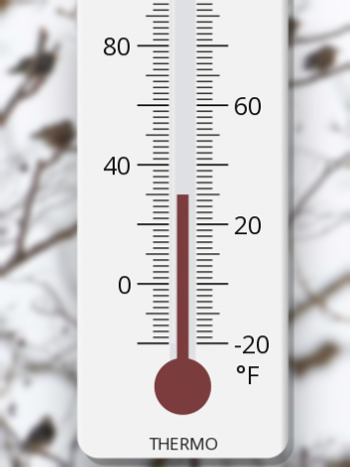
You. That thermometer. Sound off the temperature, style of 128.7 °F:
30 °F
